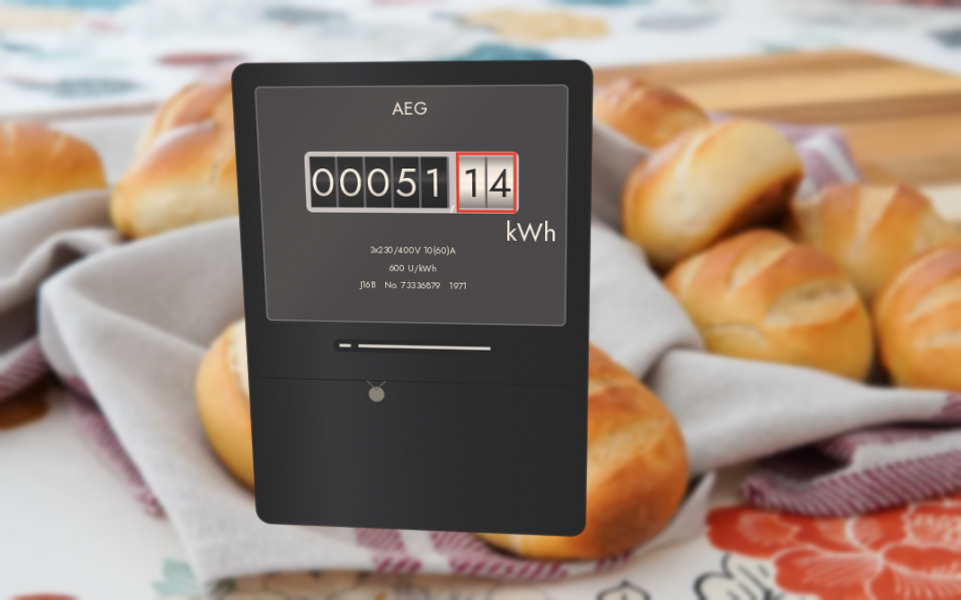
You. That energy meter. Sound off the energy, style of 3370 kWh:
51.14 kWh
